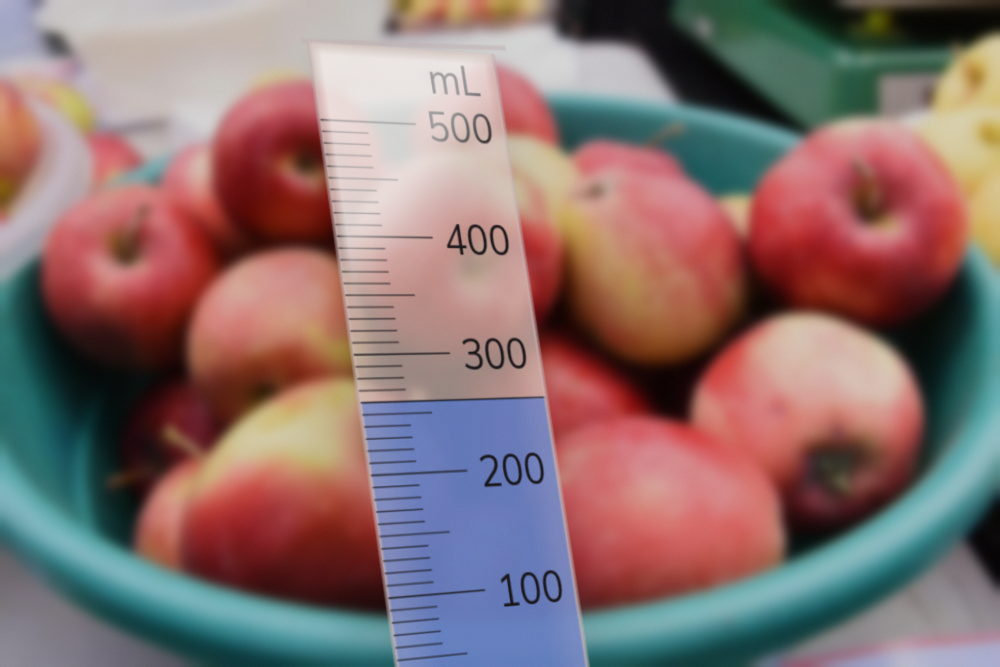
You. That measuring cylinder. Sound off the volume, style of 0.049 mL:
260 mL
